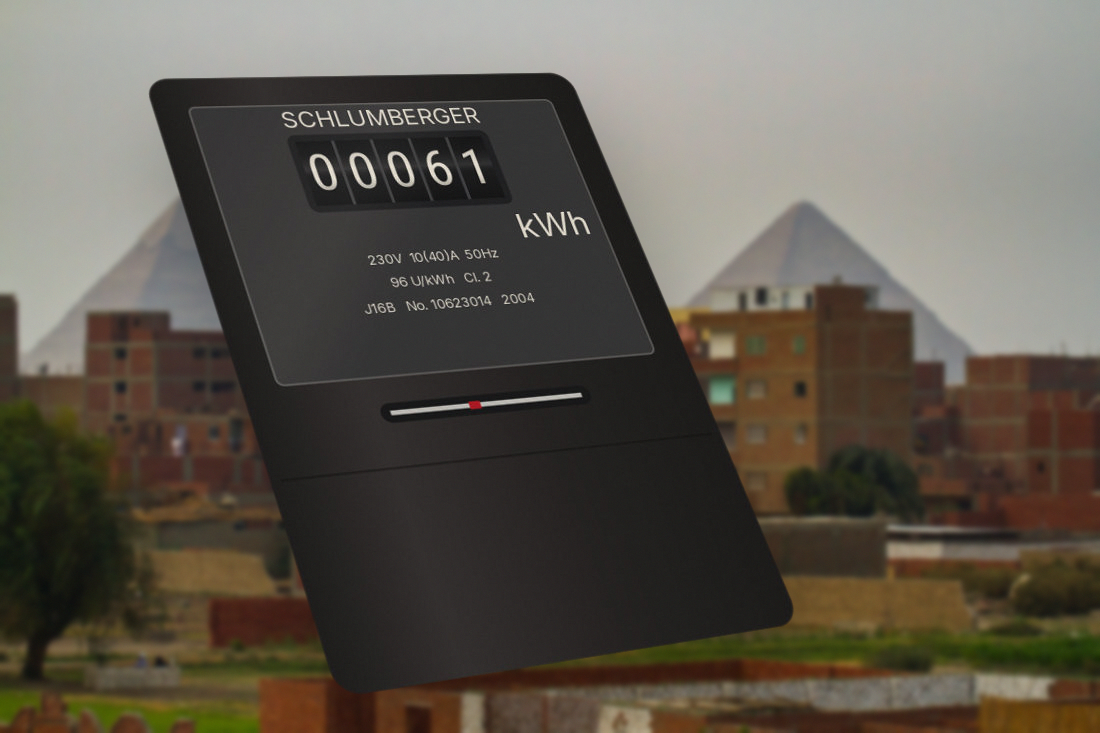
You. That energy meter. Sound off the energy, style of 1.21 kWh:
61 kWh
